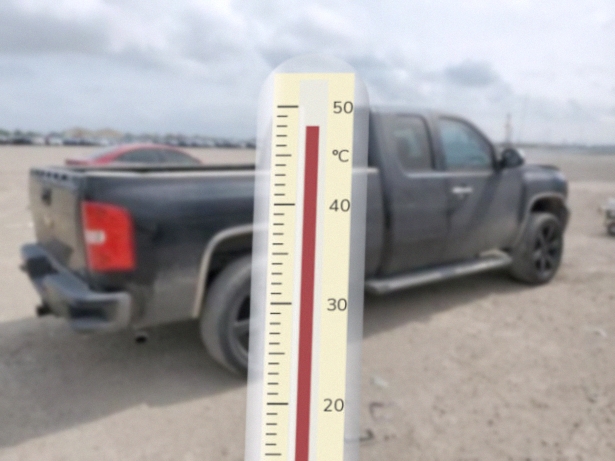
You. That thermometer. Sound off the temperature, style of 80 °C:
48 °C
